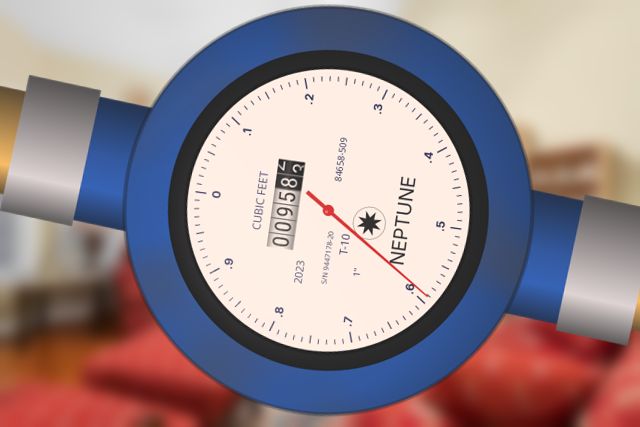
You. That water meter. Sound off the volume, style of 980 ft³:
9582.59 ft³
